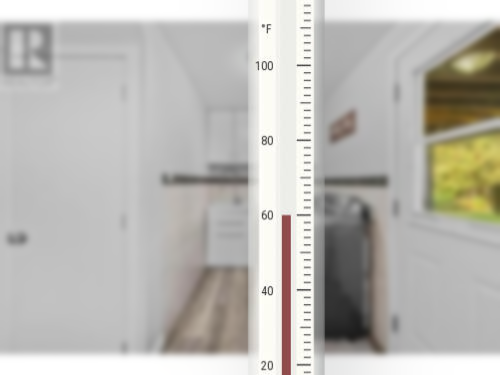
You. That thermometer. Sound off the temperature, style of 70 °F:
60 °F
